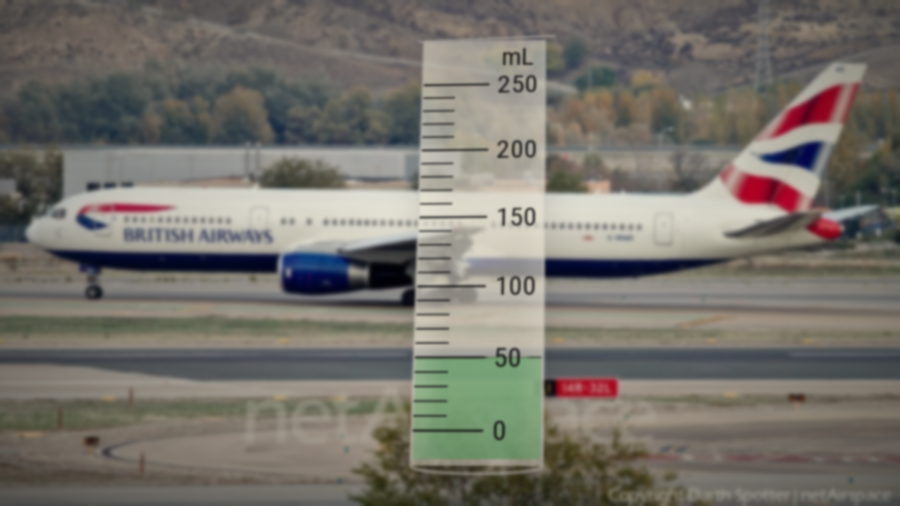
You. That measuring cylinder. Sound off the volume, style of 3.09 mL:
50 mL
